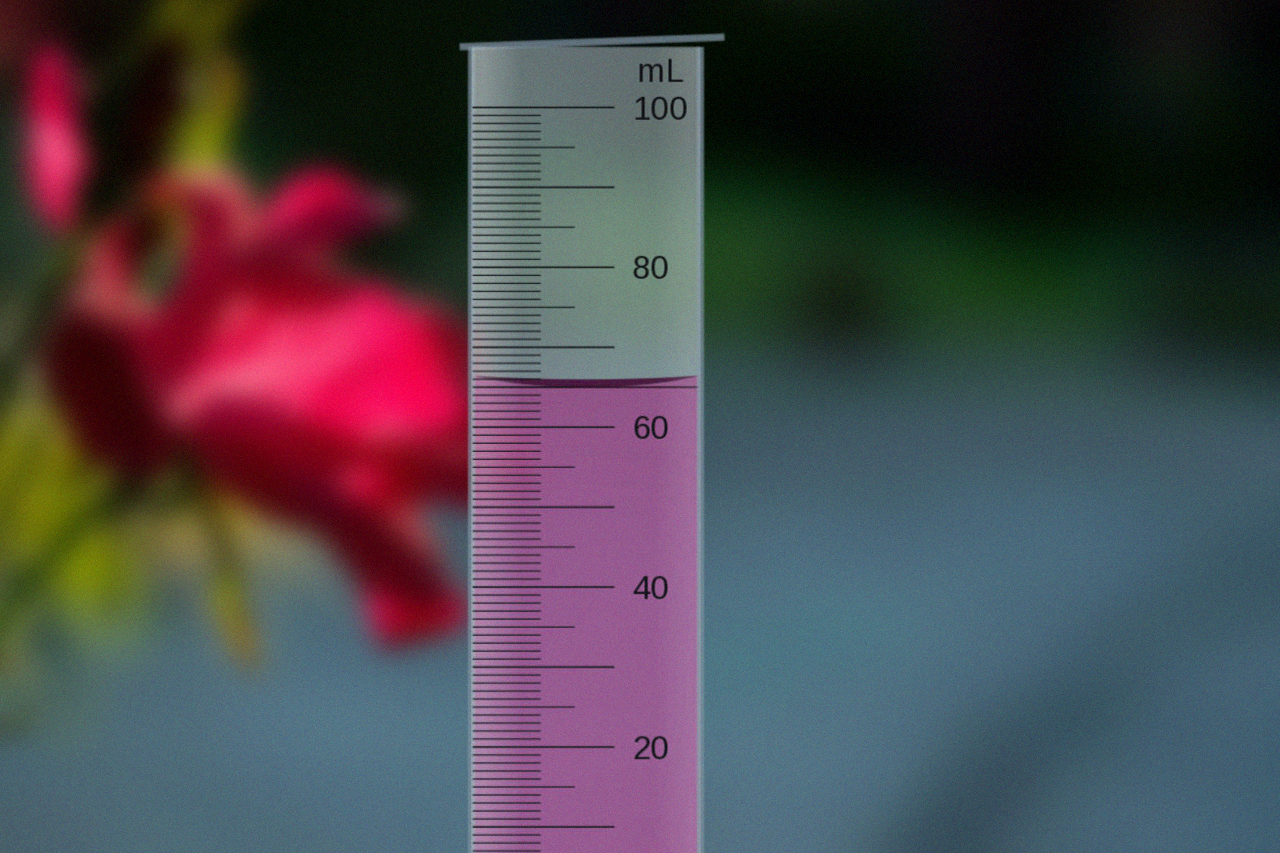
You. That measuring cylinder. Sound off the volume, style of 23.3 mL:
65 mL
